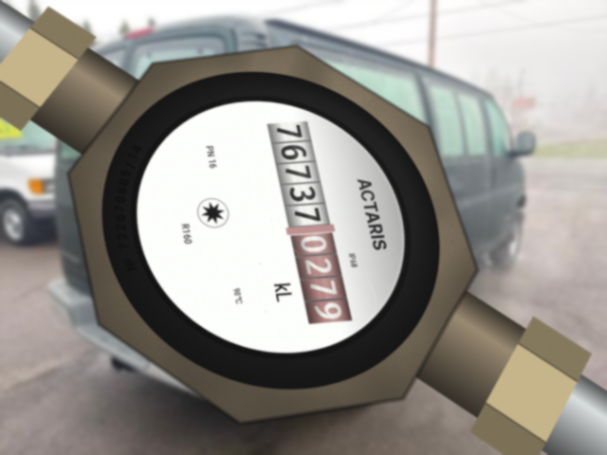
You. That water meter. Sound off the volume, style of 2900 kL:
76737.0279 kL
